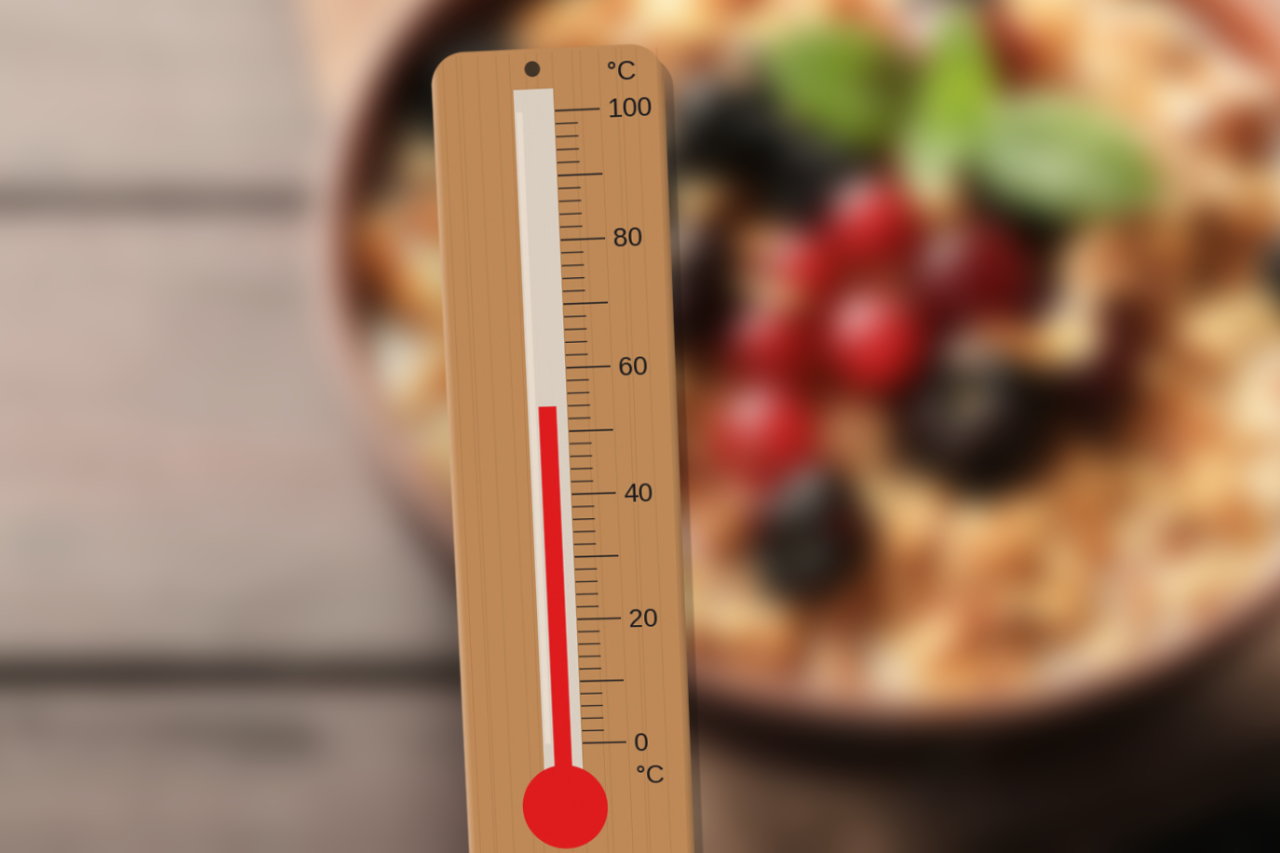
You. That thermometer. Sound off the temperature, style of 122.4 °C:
54 °C
